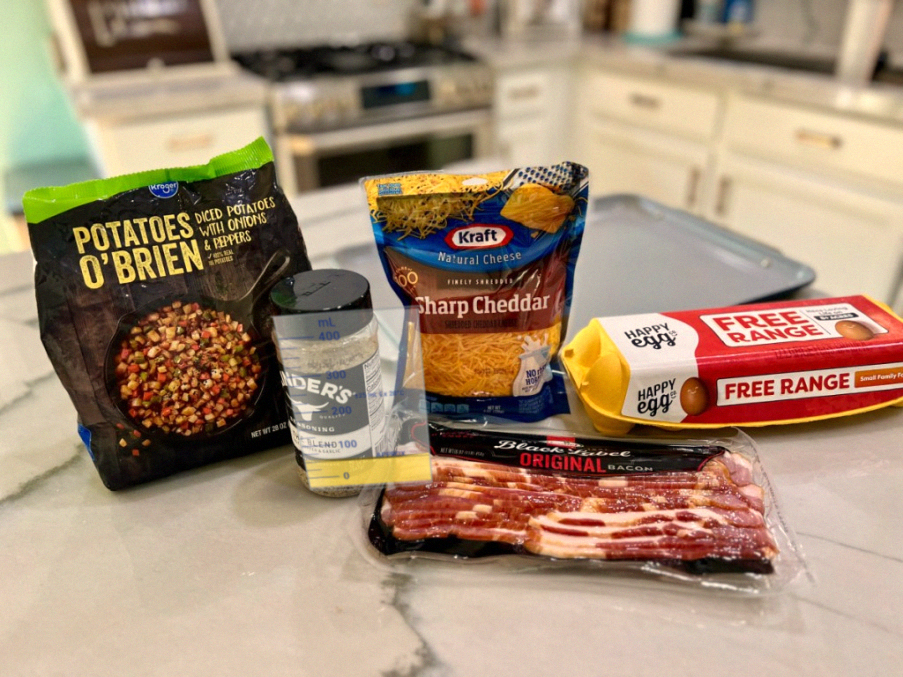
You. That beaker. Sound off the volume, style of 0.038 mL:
50 mL
